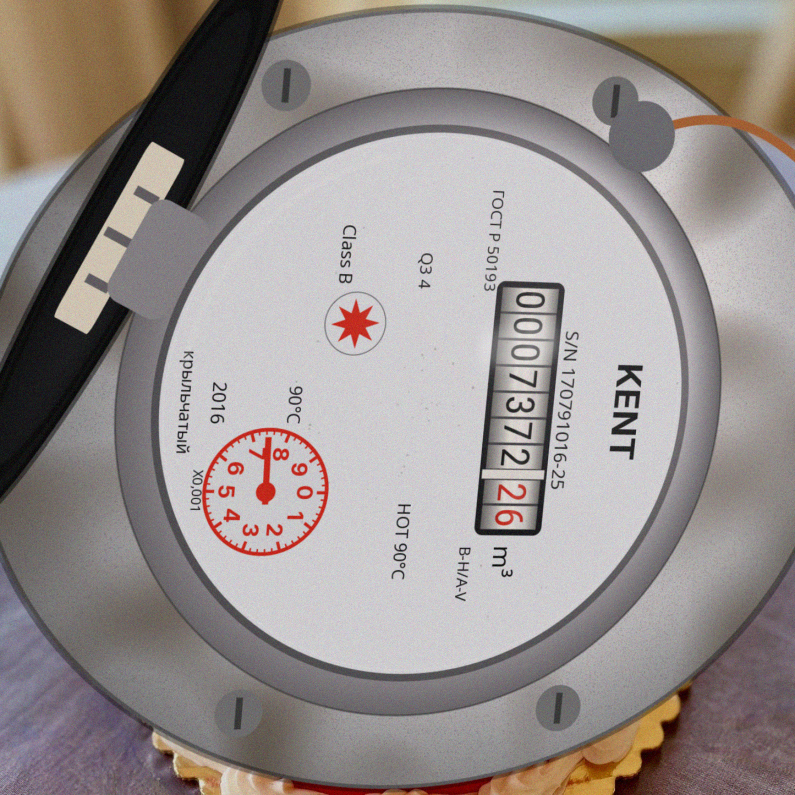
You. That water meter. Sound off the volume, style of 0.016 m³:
7372.267 m³
